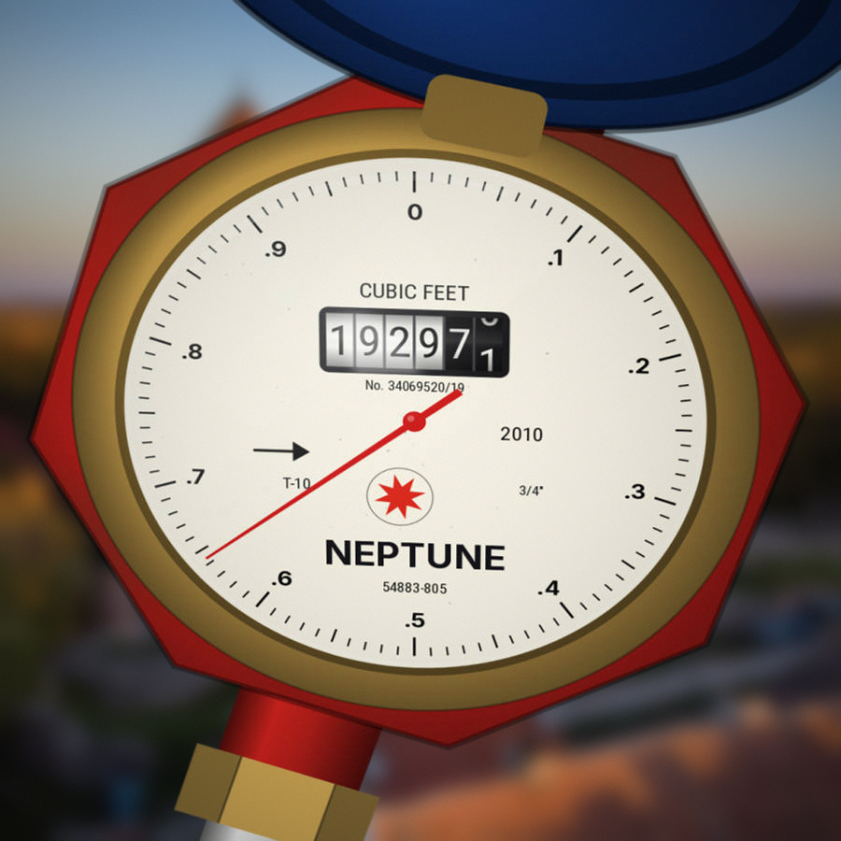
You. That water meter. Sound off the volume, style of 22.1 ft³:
192970.64 ft³
